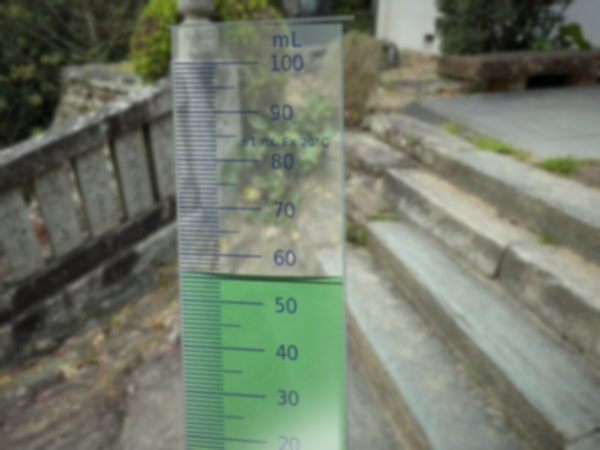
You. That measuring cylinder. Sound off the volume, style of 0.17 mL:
55 mL
